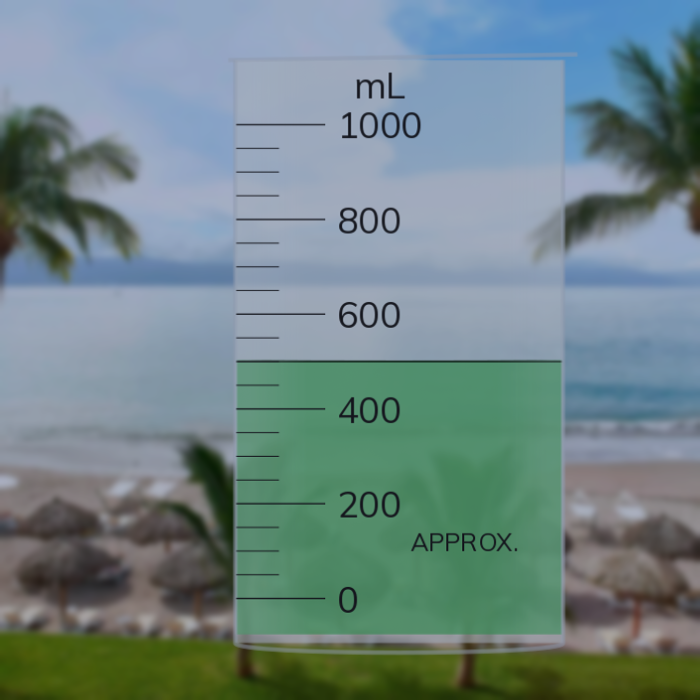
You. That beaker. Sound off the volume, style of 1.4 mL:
500 mL
